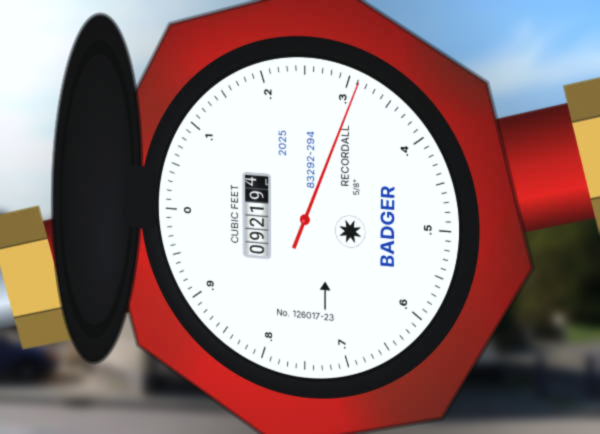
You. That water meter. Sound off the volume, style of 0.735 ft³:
92194.31 ft³
